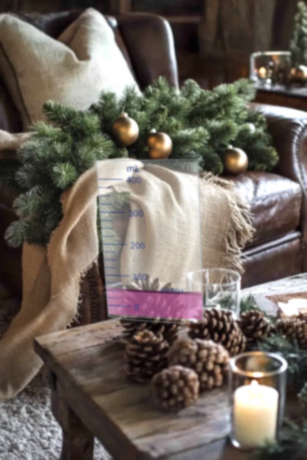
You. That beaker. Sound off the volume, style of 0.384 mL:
50 mL
